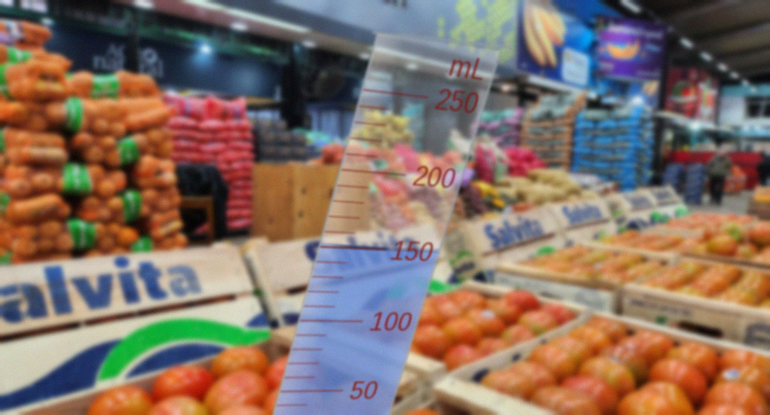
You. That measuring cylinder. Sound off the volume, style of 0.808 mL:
150 mL
